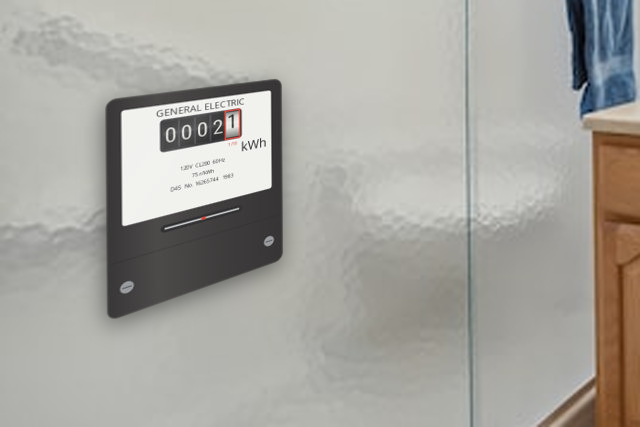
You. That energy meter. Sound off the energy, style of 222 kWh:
2.1 kWh
